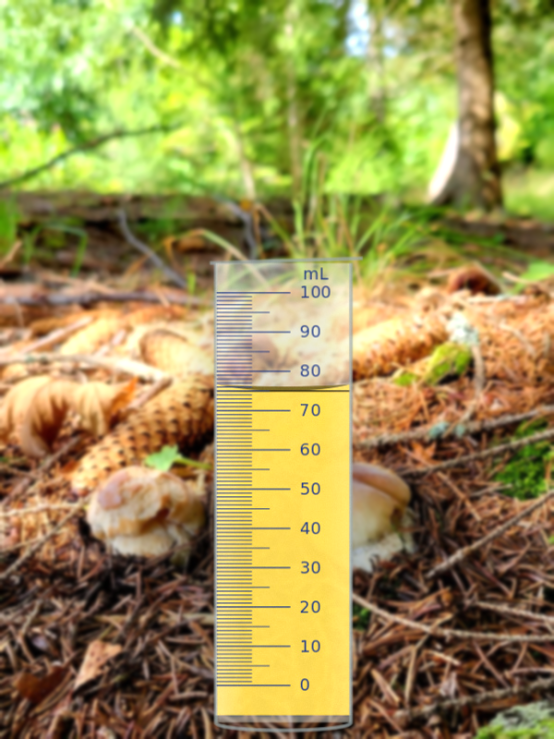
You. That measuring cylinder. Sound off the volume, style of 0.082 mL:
75 mL
